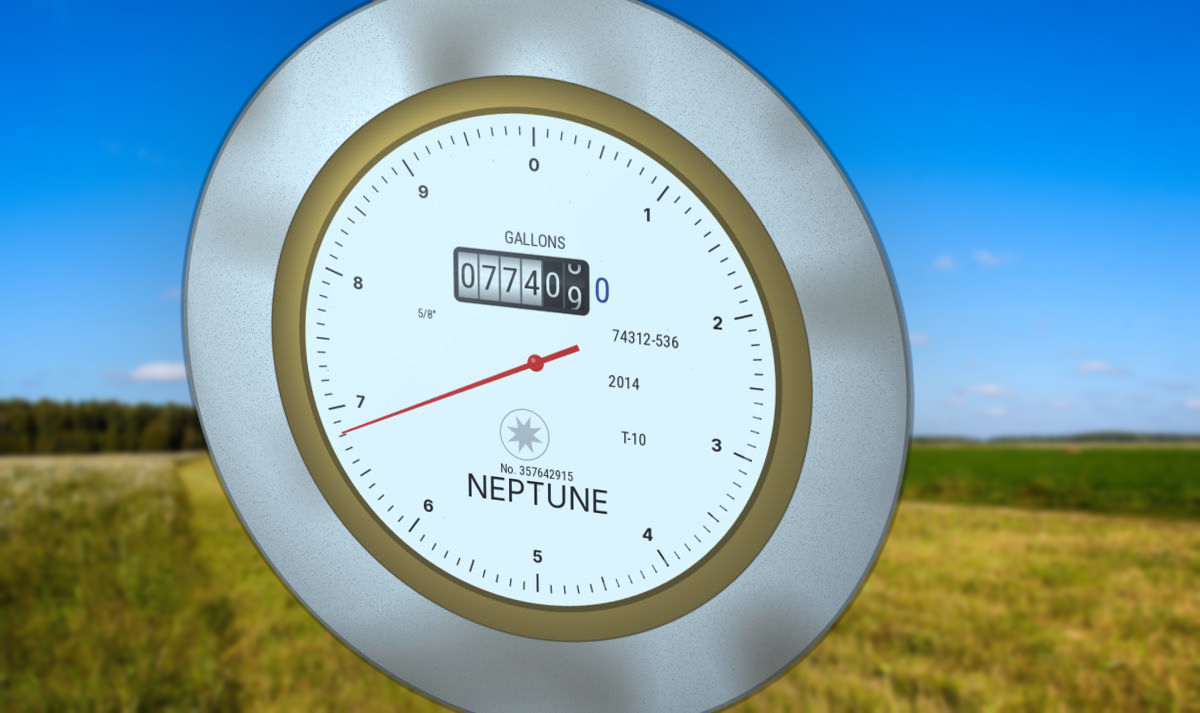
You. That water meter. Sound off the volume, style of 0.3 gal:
774086.8 gal
